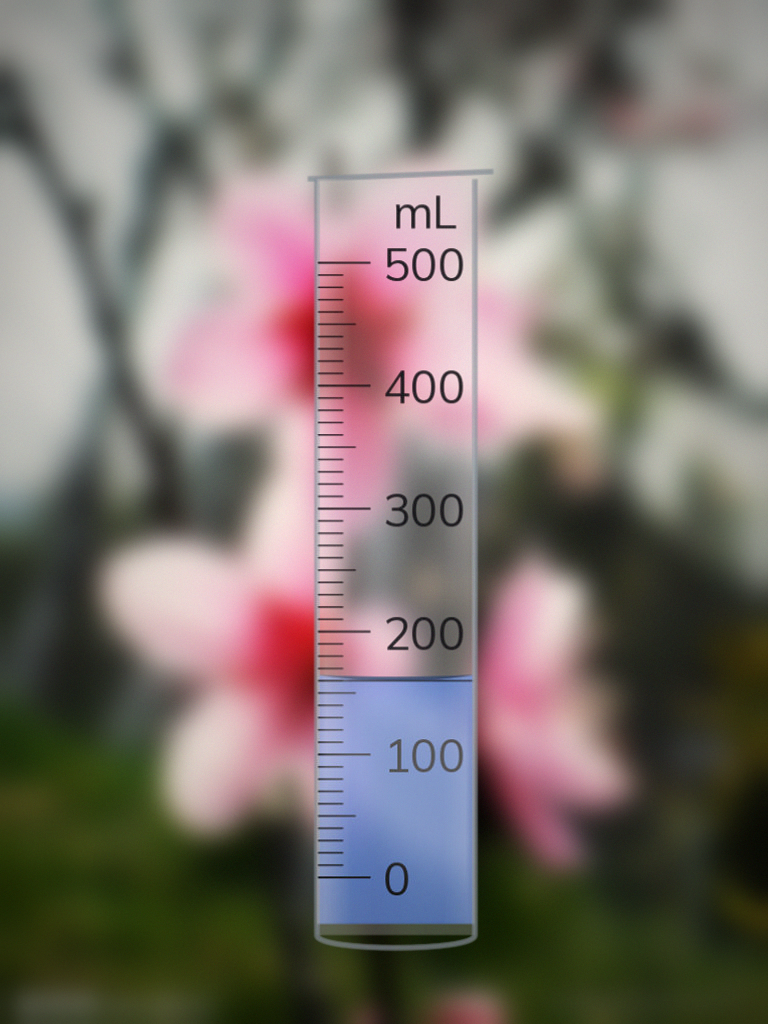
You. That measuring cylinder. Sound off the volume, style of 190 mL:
160 mL
